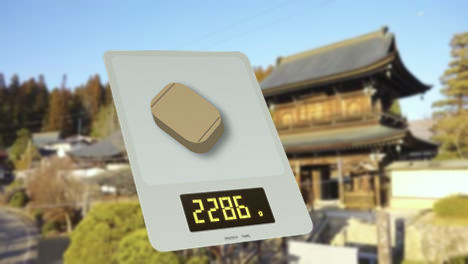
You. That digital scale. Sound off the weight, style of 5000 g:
2286 g
